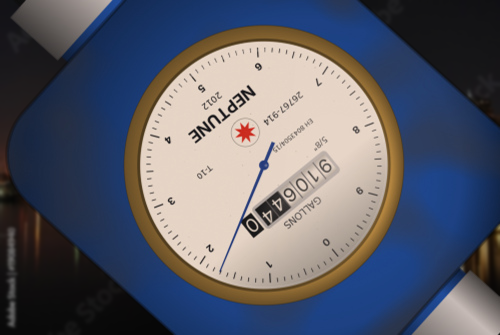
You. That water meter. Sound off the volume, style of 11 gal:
9106441.7 gal
